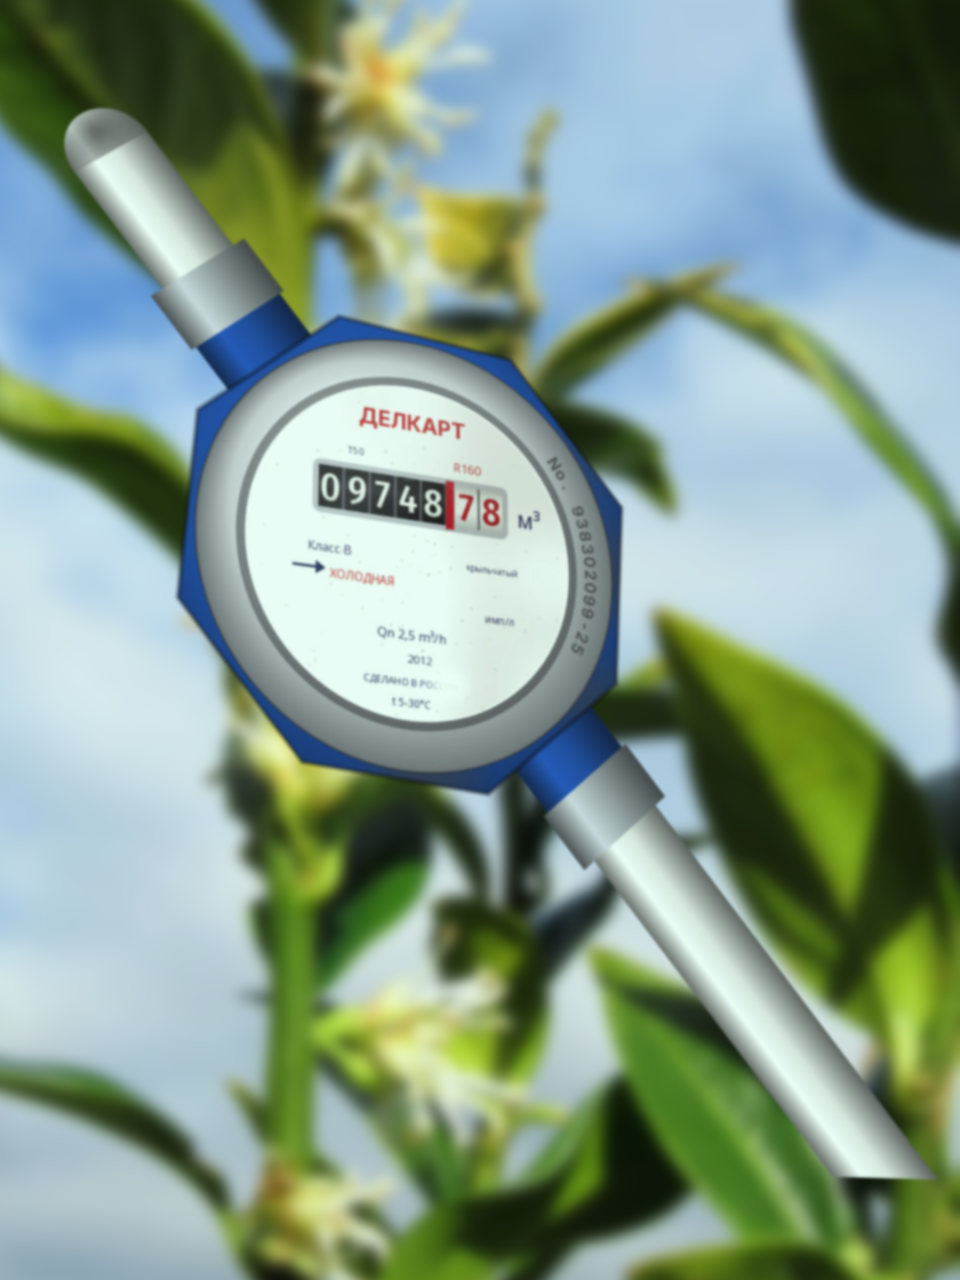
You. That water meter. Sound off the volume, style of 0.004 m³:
9748.78 m³
